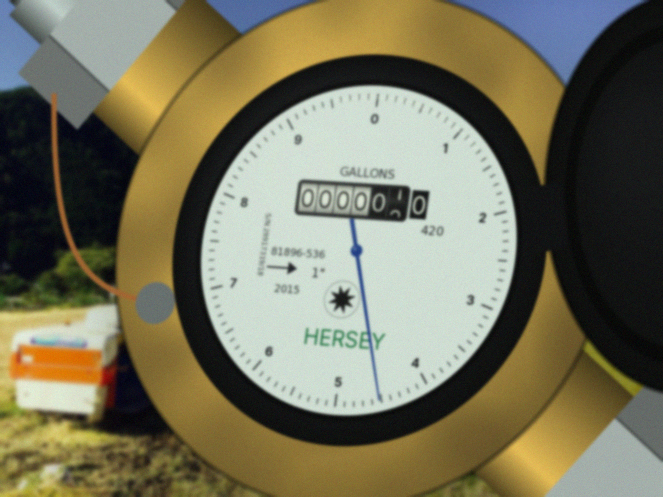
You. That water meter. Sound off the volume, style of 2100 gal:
14.5 gal
